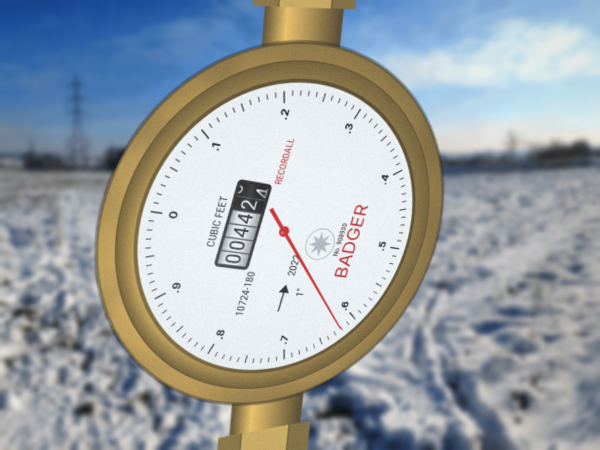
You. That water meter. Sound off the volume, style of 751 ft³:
4423.62 ft³
